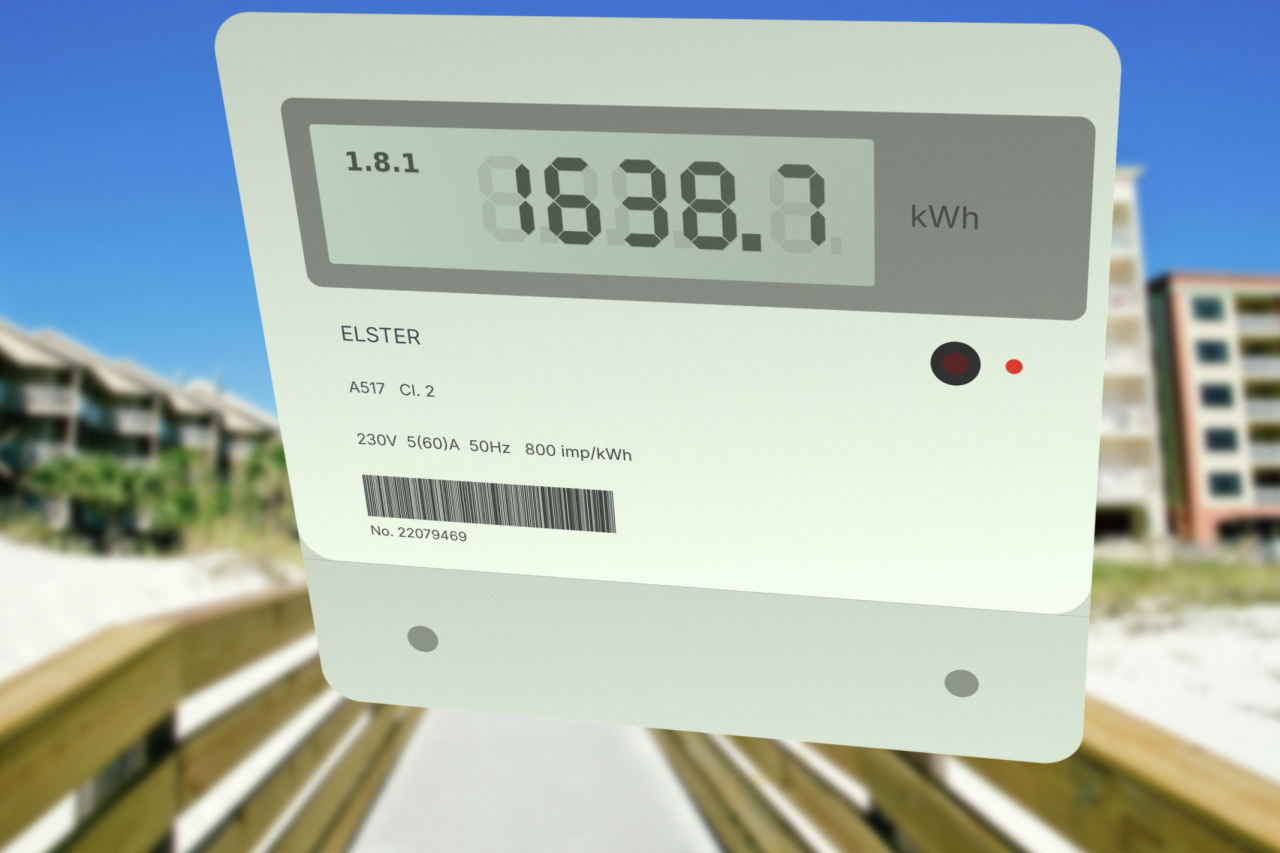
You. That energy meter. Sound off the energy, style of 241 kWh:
1638.7 kWh
